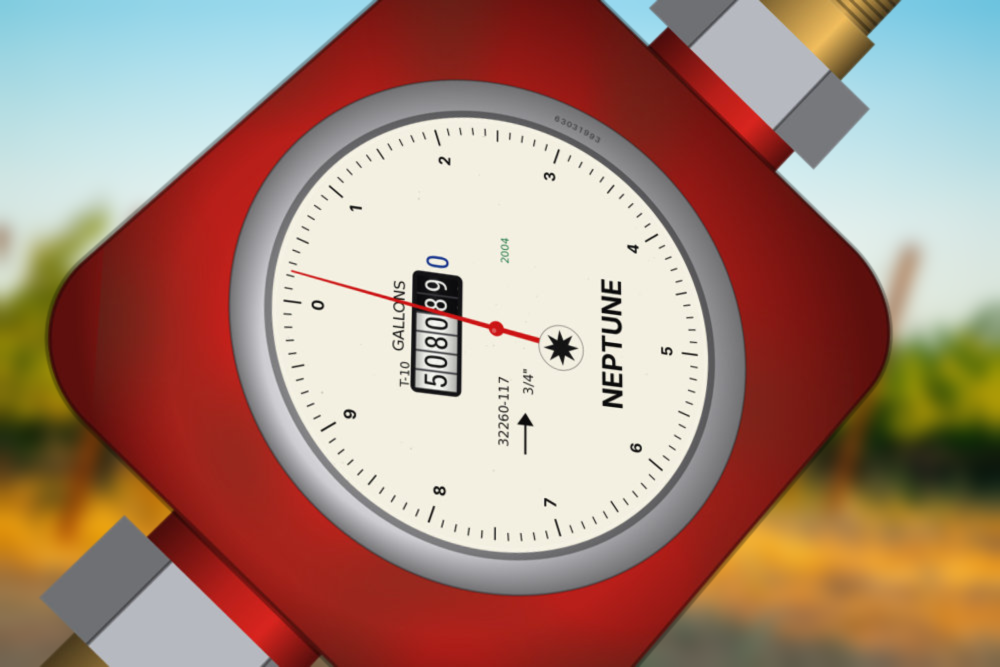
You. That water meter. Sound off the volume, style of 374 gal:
5080890.2 gal
